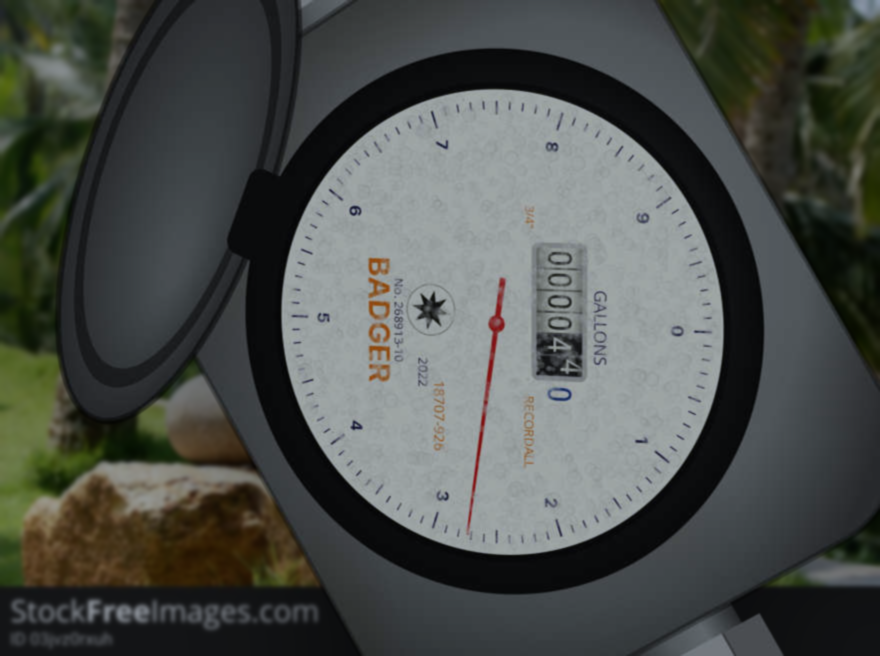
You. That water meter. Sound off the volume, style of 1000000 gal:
442.7 gal
